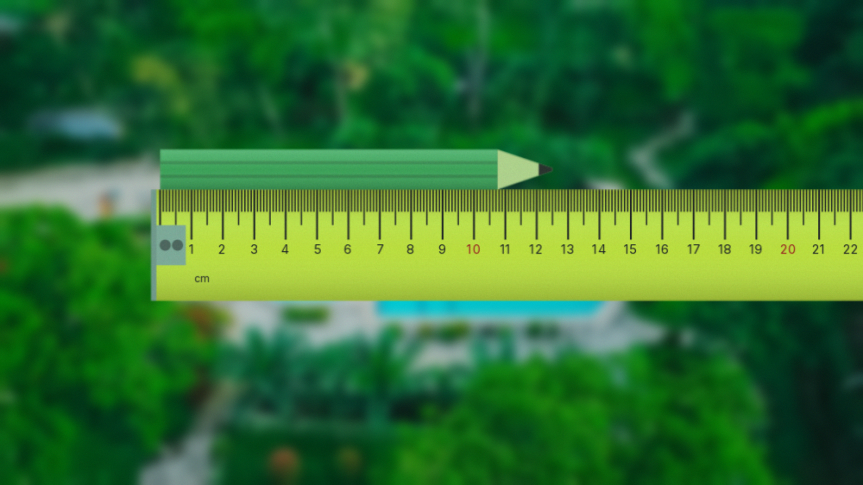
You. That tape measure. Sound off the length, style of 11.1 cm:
12.5 cm
